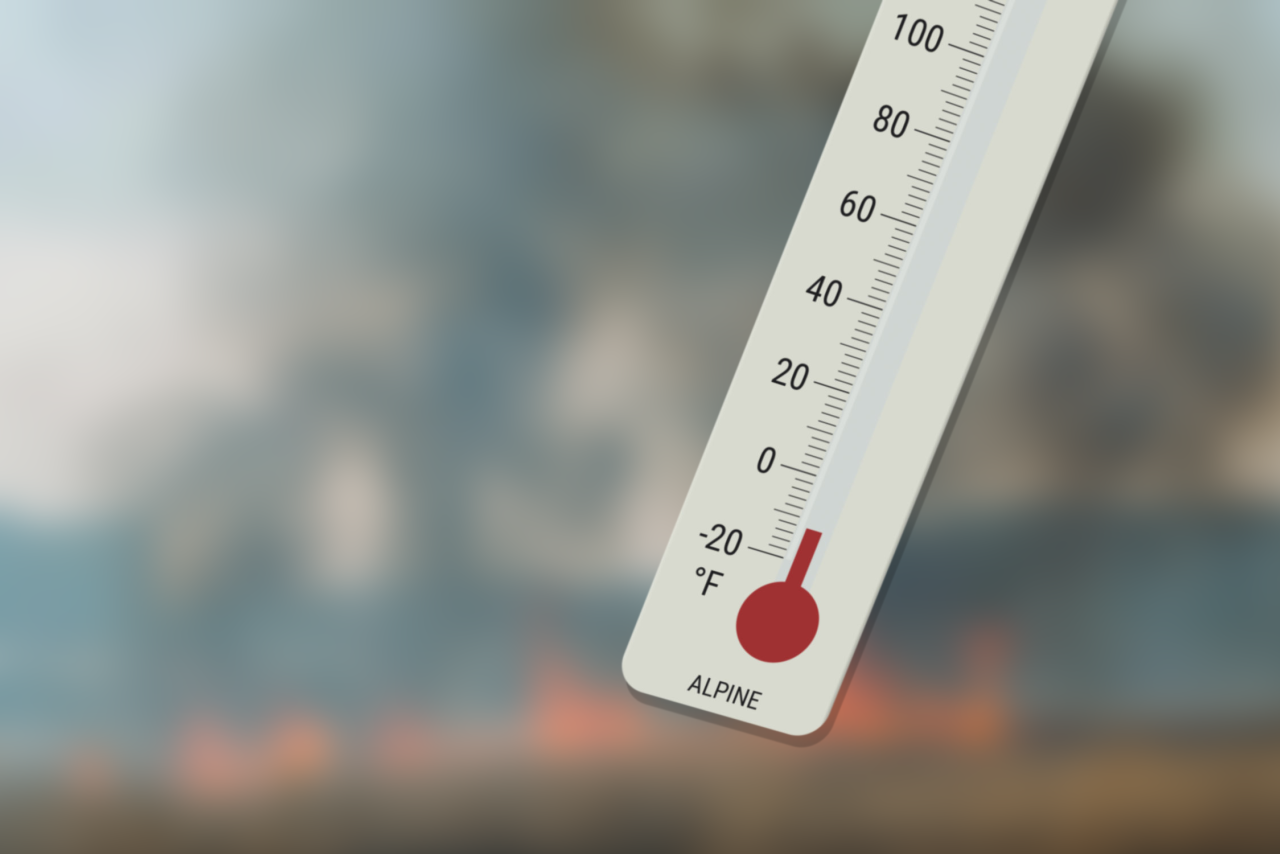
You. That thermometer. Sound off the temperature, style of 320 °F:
-12 °F
